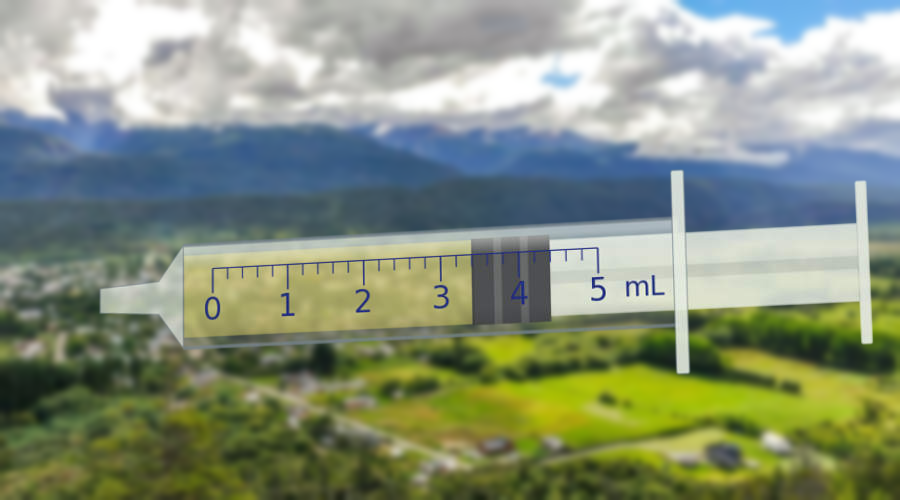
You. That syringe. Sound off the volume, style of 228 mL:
3.4 mL
